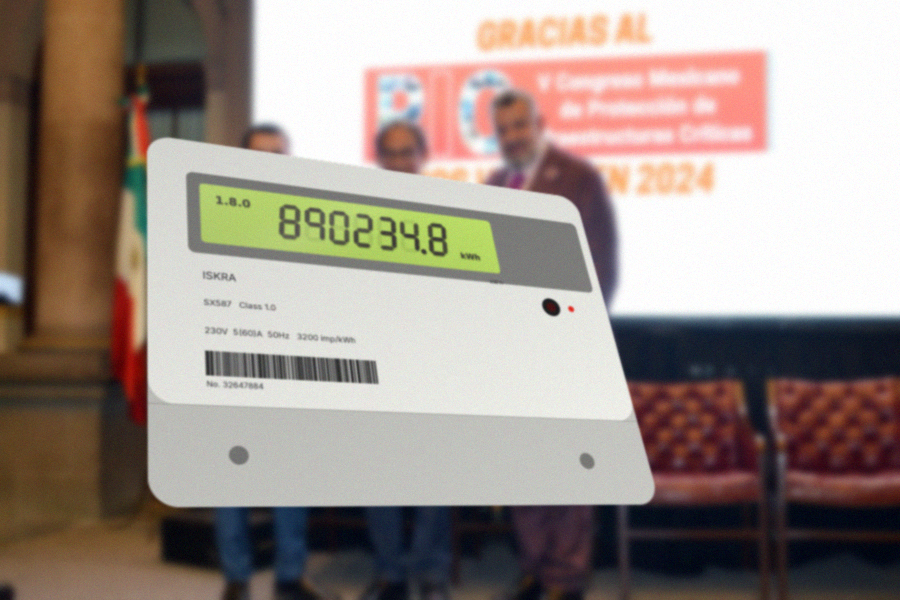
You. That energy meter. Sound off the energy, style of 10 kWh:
890234.8 kWh
